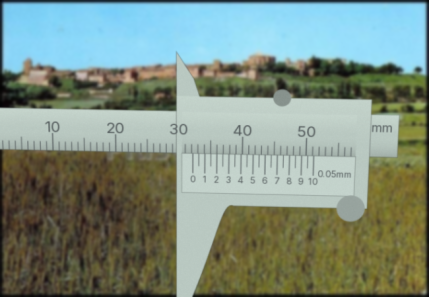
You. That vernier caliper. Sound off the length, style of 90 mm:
32.2 mm
